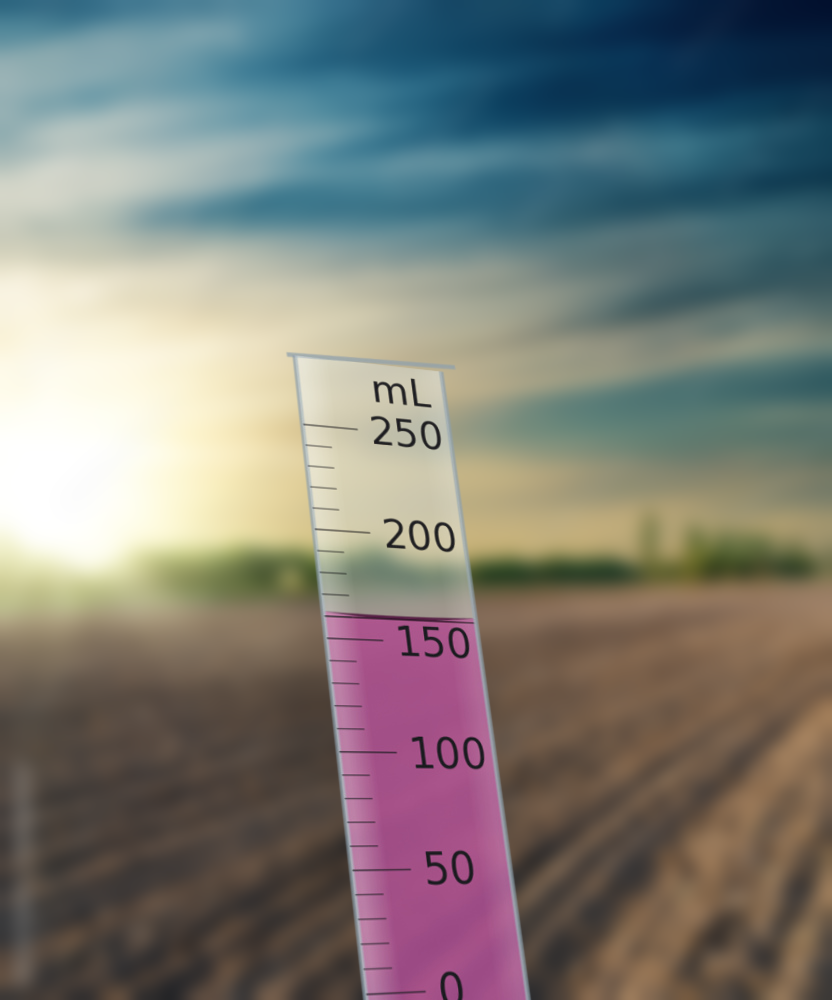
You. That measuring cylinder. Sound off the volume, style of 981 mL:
160 mL
